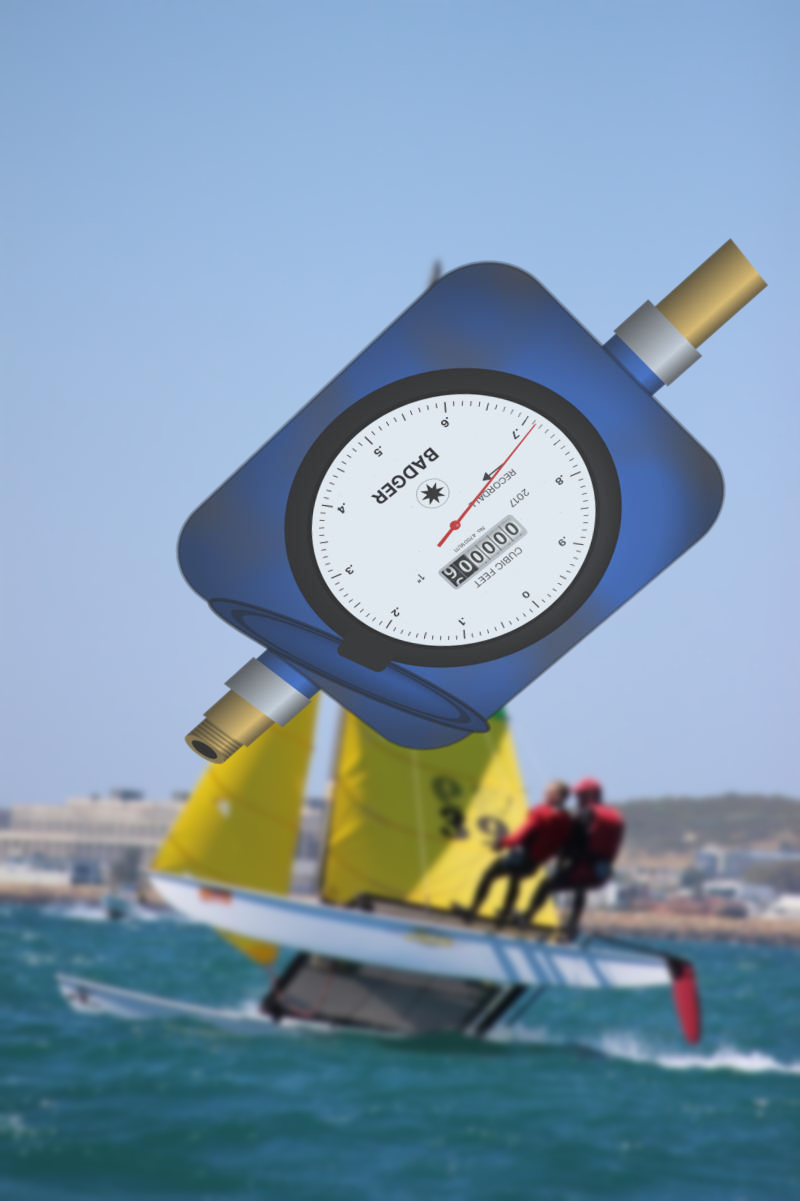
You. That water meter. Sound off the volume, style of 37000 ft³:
5.71 ft³
